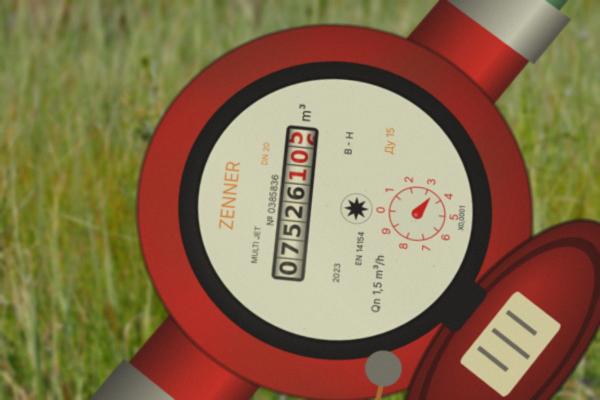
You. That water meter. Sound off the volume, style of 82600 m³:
7526.1053 m³
